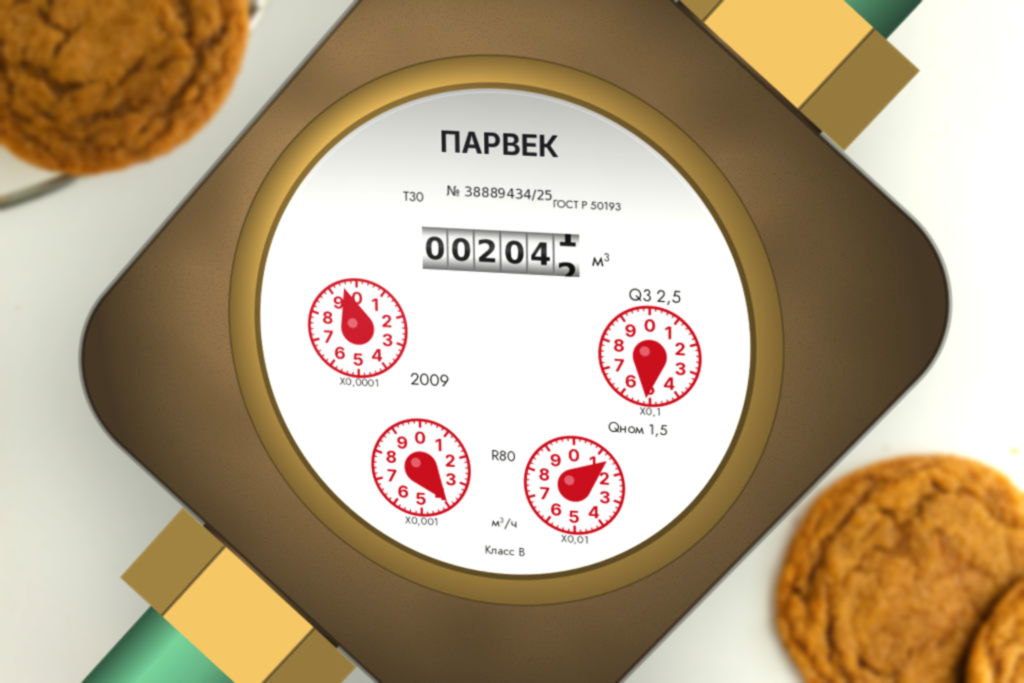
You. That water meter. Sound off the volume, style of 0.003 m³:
2041.5139 m³
